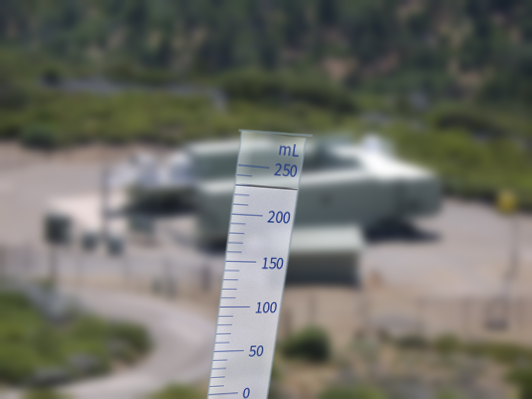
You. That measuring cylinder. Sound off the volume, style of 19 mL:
230 mL
